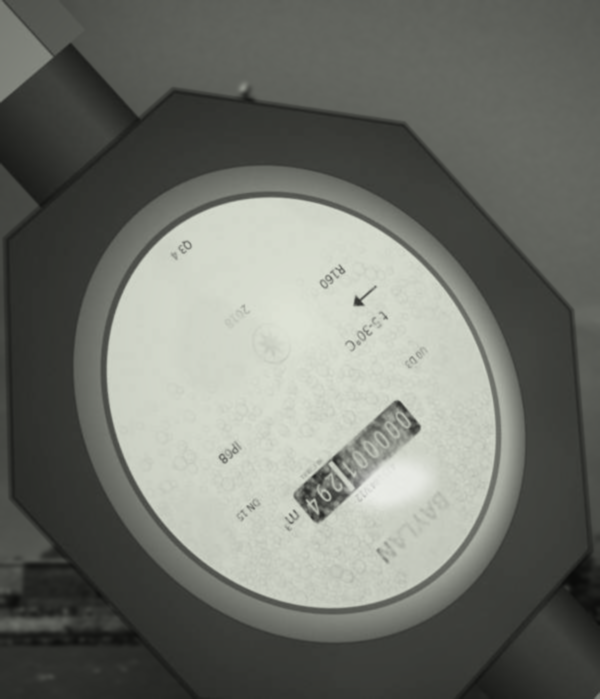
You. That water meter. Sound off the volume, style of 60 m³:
1.294 m³
